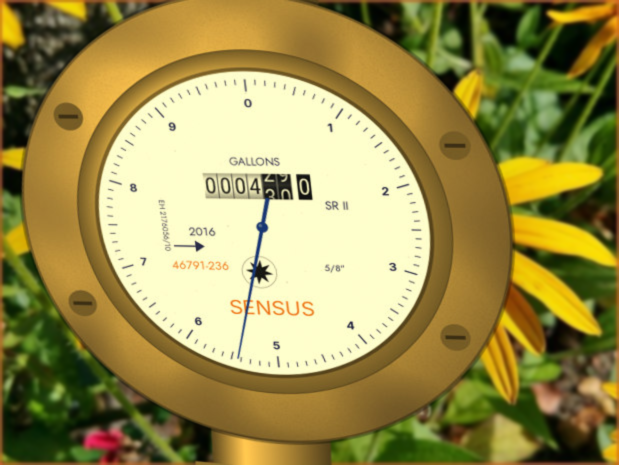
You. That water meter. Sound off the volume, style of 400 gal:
4295.4 gal
